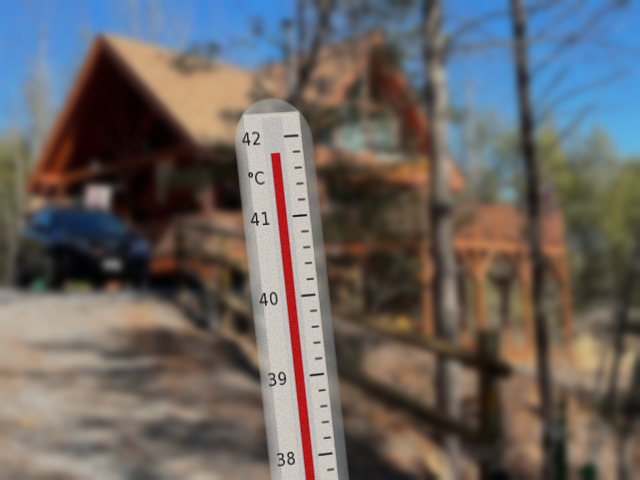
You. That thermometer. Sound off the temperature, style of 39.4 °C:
41.8 °C
